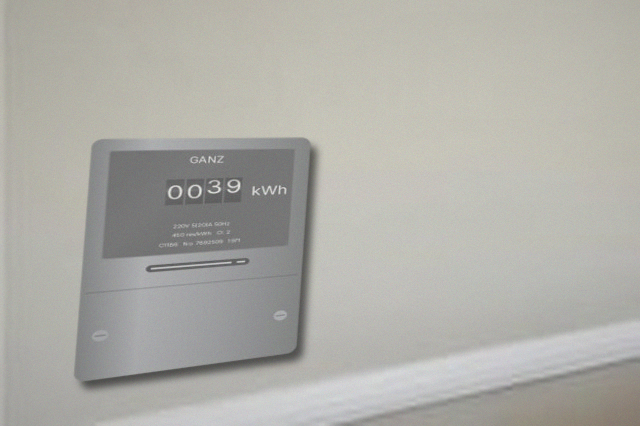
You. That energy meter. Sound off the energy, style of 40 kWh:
39 kWh
